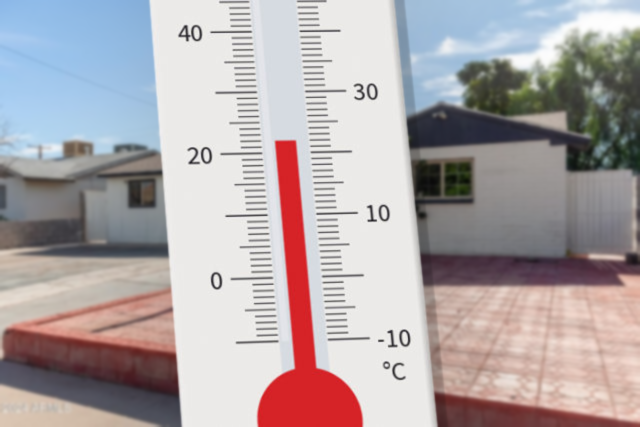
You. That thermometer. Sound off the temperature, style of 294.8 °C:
22 °C
